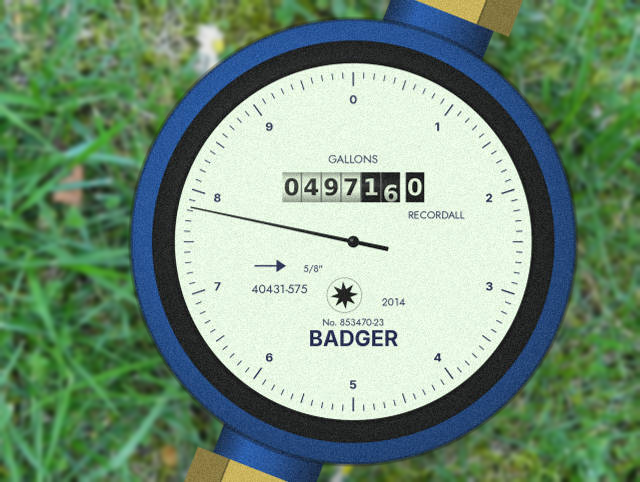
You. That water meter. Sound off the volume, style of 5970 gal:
497157.8 gal
